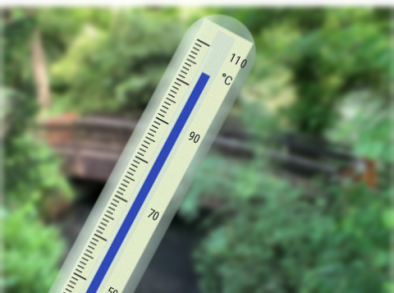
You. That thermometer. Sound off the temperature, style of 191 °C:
104 °C
